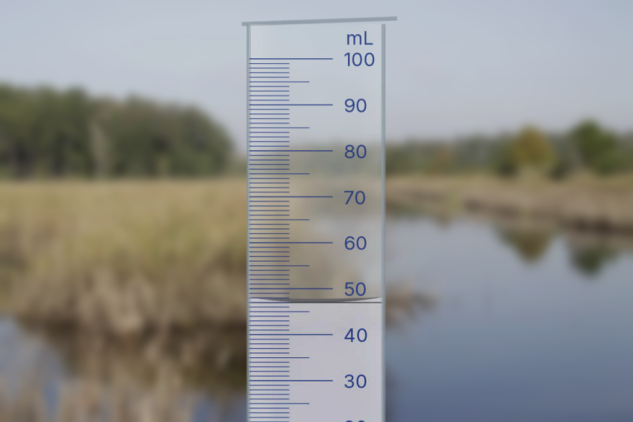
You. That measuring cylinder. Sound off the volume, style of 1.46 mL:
47 mL
